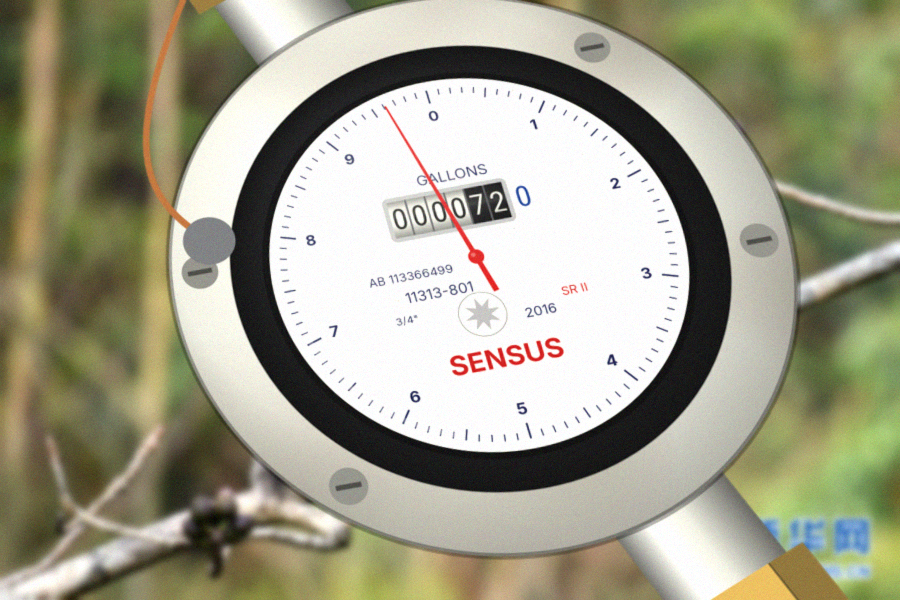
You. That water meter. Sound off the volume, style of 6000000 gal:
719.6 gal
